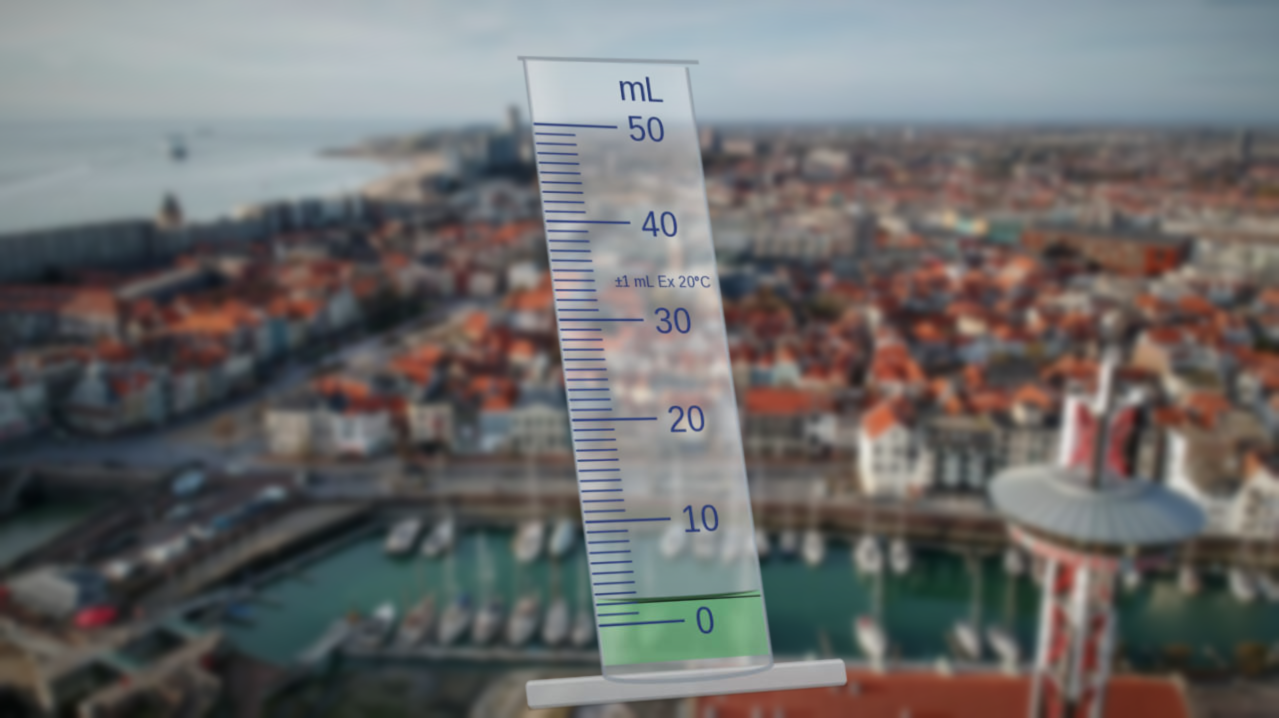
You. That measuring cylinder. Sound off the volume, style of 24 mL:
2 mL
